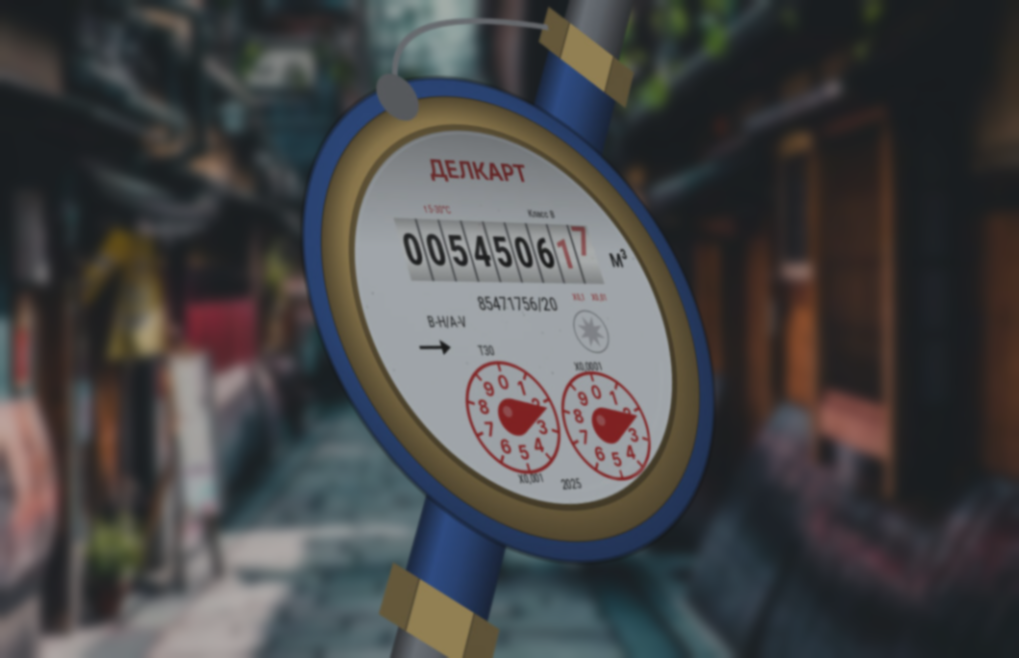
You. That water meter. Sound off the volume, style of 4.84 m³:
54506.1722 m³
